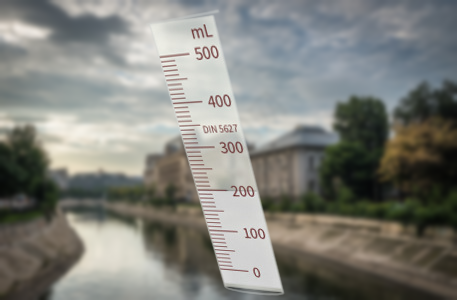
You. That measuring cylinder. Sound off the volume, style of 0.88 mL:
200 mL
